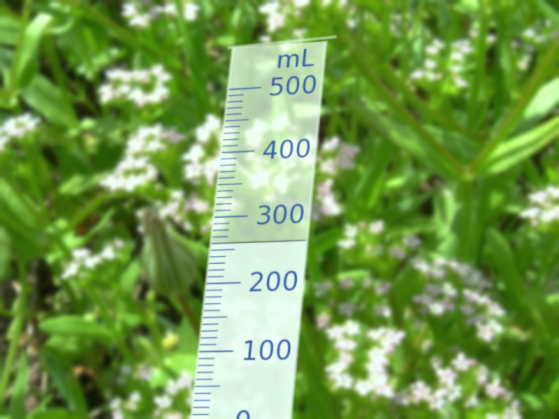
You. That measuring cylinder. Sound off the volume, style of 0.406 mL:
260 mL
